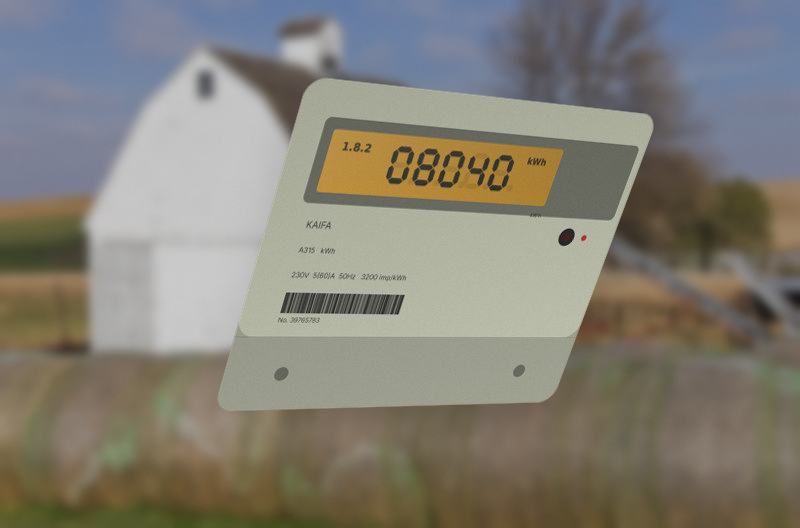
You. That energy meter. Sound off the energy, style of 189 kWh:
8040 kWh
